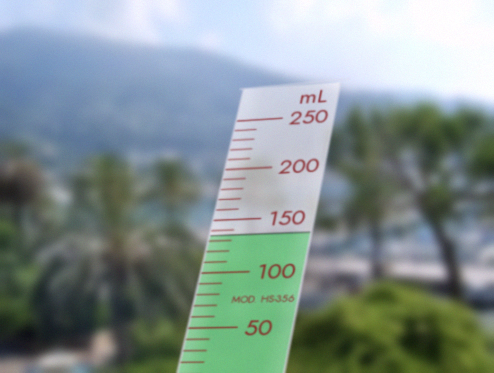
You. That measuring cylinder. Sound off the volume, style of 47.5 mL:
135 mL
